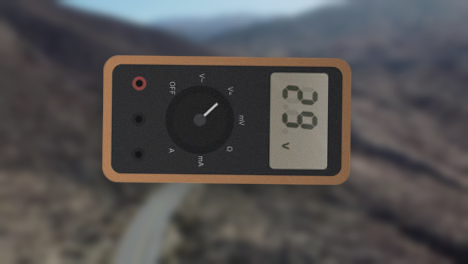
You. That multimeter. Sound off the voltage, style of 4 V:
29 V
